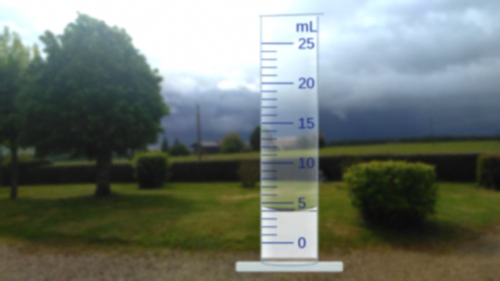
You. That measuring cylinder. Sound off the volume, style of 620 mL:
4 mL
